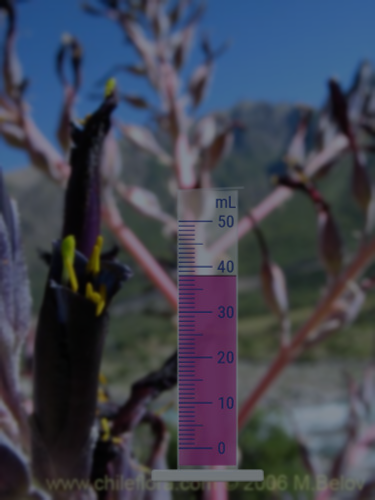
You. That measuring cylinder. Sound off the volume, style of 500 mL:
38 mL
